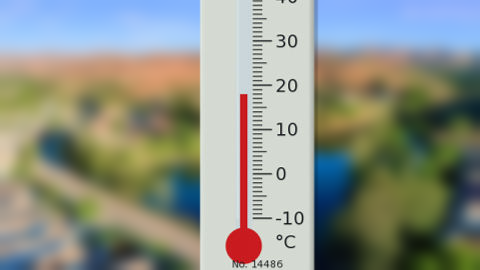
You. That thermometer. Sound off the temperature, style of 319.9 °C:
18 °C
